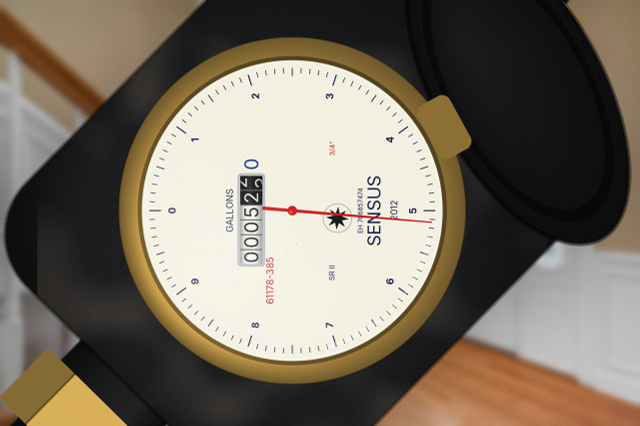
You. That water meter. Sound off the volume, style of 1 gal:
5225.1 gal
